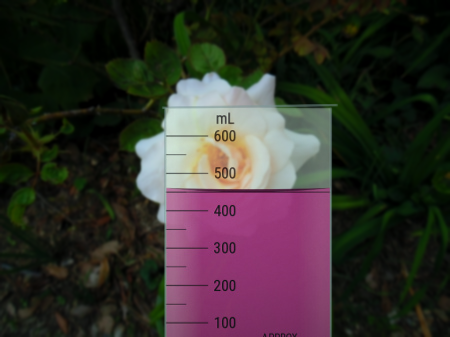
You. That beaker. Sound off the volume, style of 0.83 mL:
450 mL
